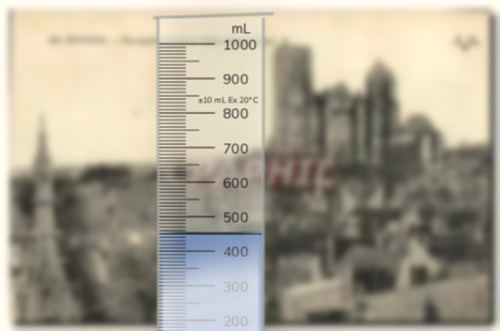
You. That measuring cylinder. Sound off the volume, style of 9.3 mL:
450 mL
